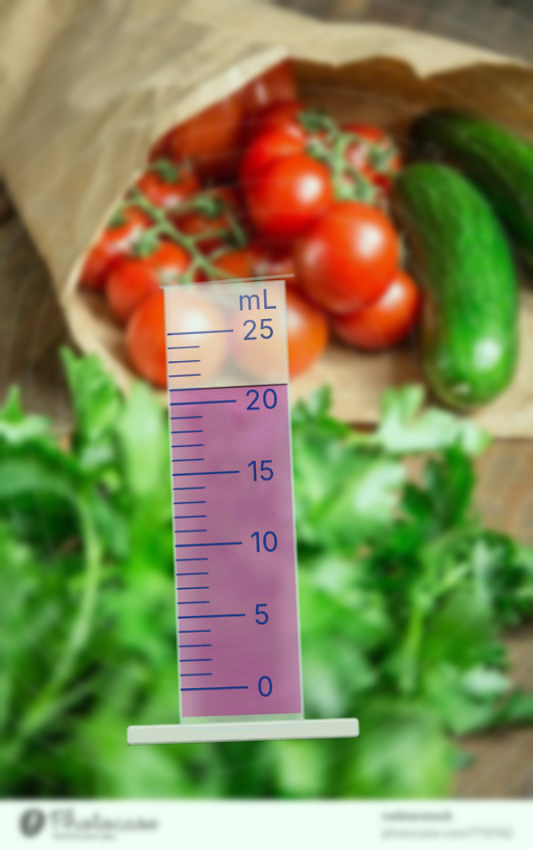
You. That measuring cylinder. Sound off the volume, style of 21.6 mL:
21 mL
